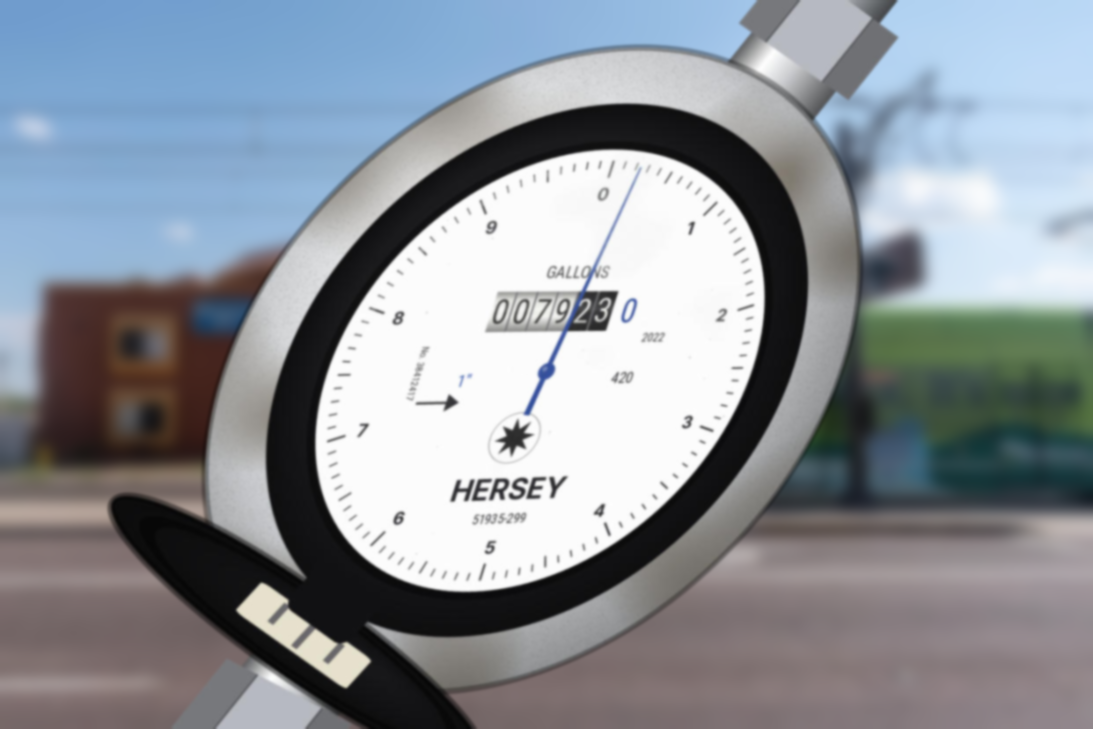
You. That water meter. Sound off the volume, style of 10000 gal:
79230.2 gal
